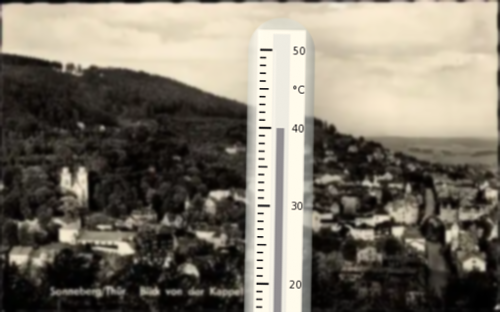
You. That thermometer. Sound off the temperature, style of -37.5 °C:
40 °C
